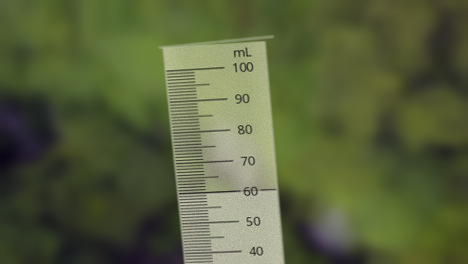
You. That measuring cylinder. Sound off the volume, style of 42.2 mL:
60 mL
